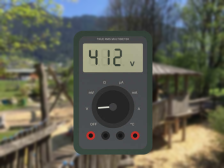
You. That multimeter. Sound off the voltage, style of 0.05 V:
412 V
